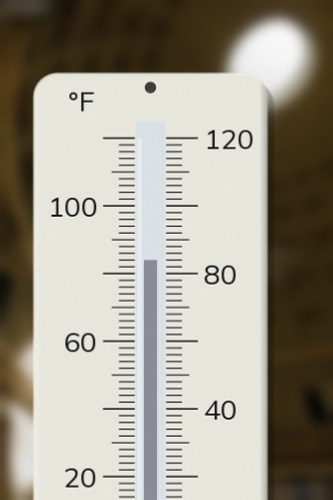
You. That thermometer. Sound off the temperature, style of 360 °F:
84 °F
